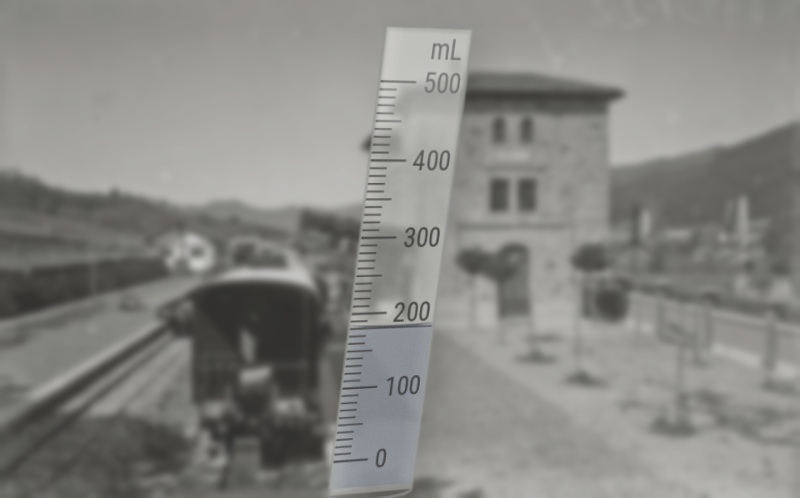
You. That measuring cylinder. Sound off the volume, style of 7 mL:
180 mL
